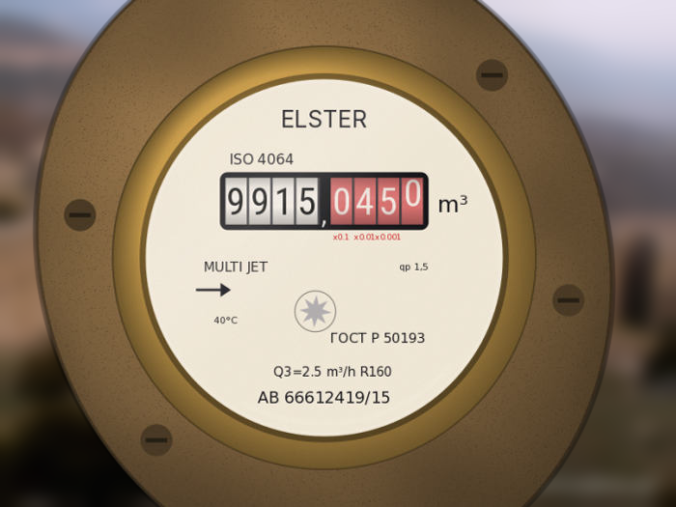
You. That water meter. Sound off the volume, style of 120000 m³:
9915.0450 m³
